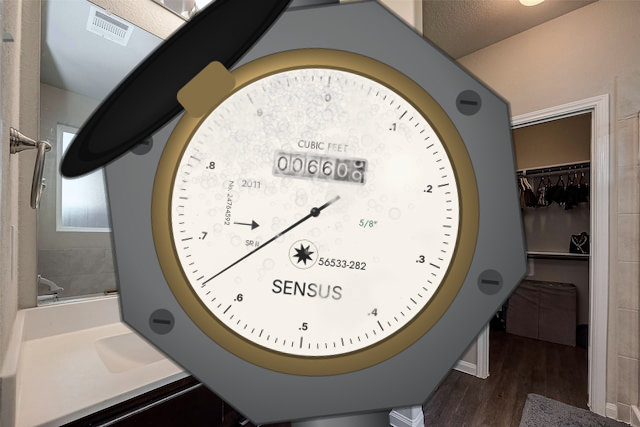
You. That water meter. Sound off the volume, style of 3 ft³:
6608.64 ft³
